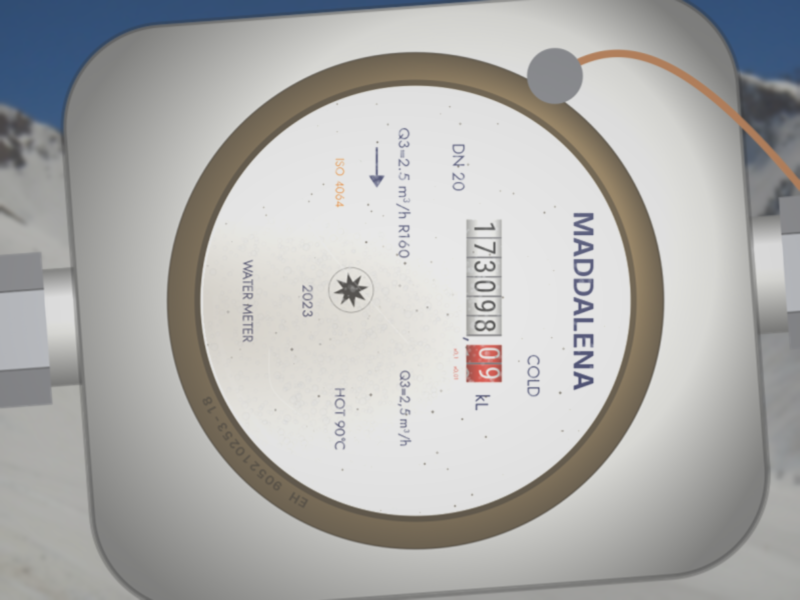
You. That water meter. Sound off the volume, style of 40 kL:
173098.09 kL
